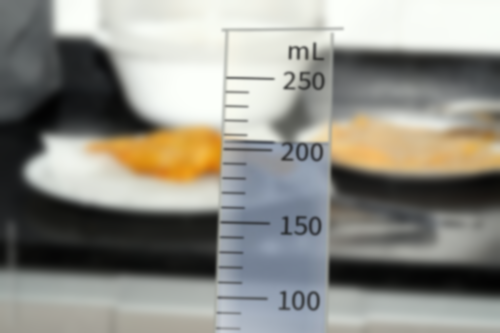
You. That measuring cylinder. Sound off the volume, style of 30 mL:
205 mL
